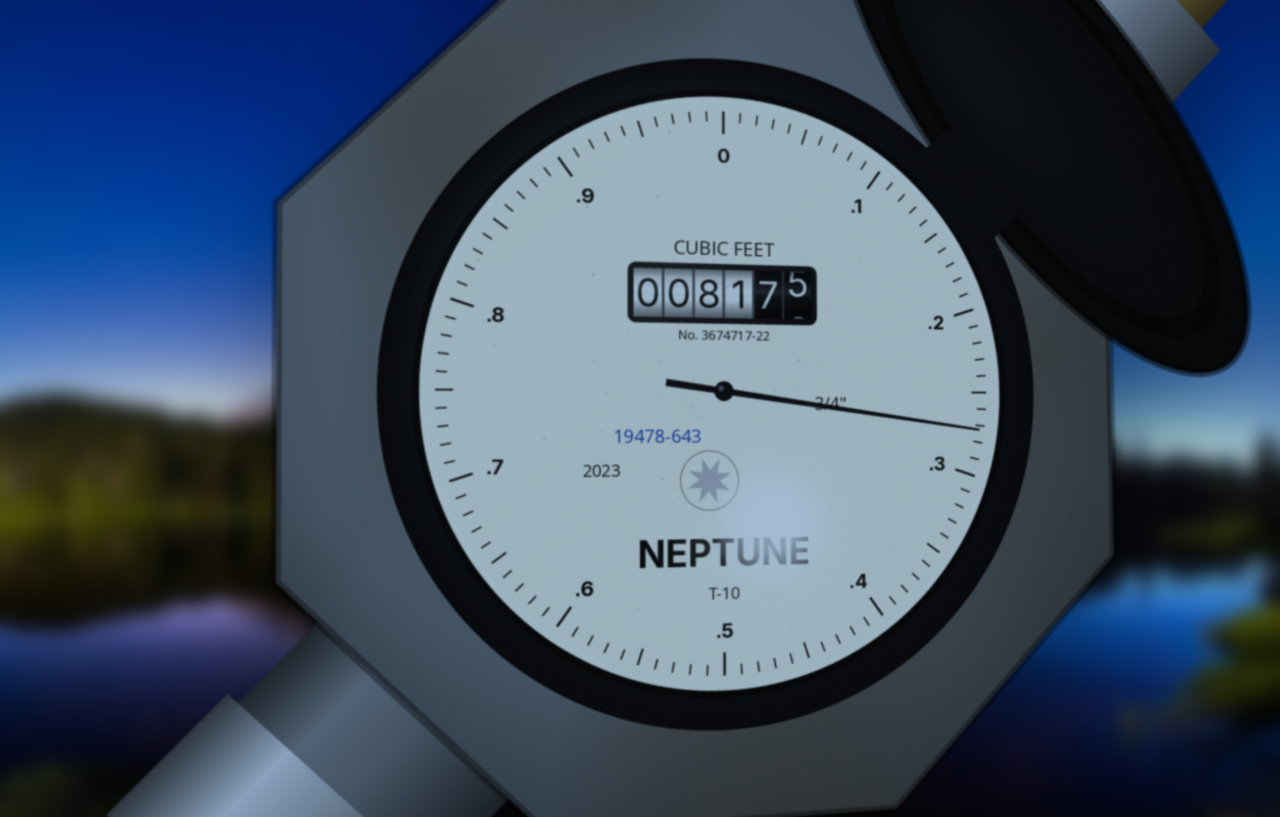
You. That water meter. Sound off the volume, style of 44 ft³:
8175.27 ft³
